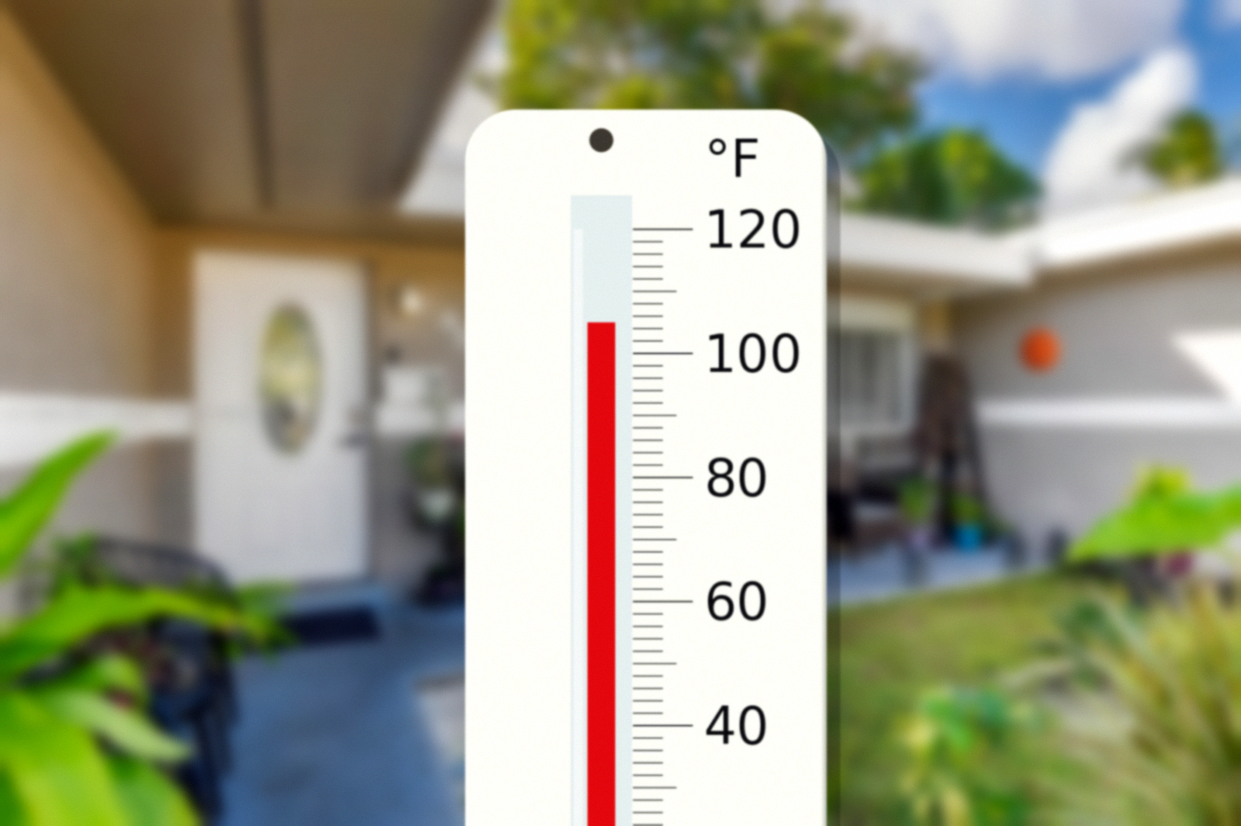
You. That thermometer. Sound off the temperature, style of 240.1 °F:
105 °F
